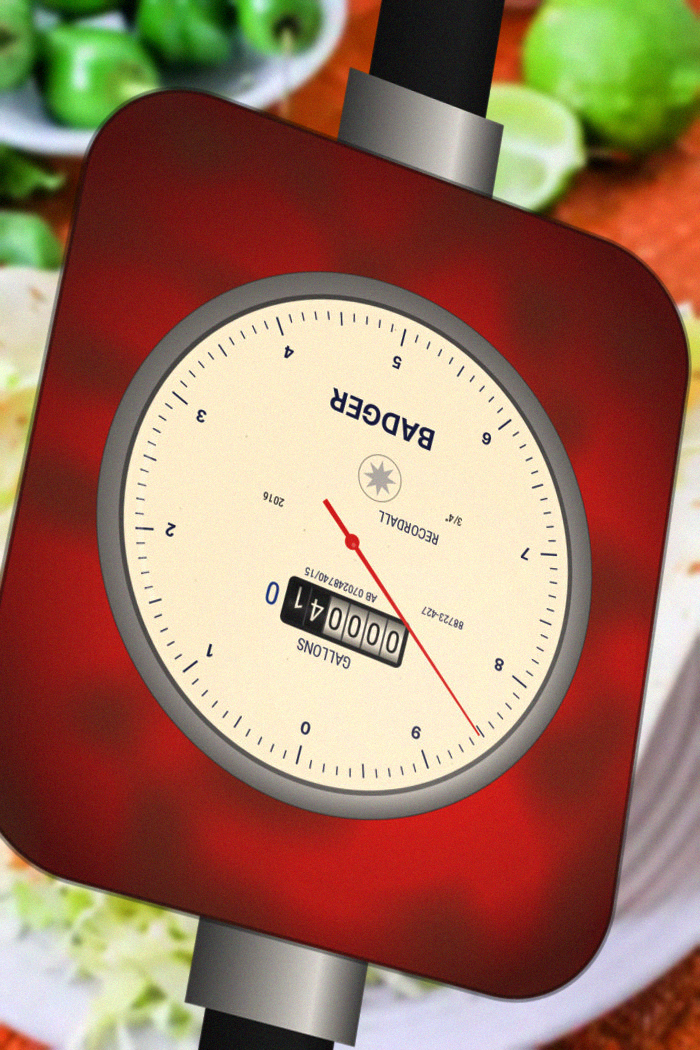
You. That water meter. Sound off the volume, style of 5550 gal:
408.5 gal
